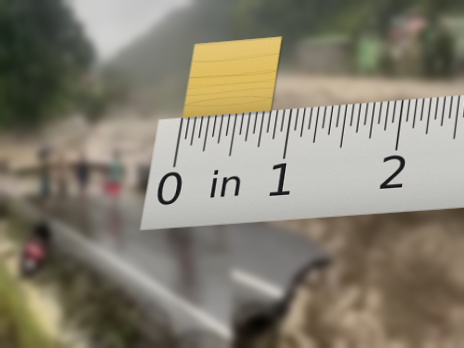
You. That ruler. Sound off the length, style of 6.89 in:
0.8125 in
